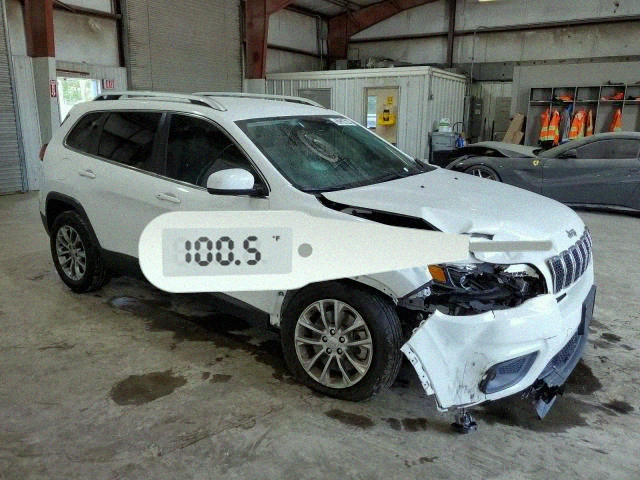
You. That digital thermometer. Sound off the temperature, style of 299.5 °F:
100.5 °F
